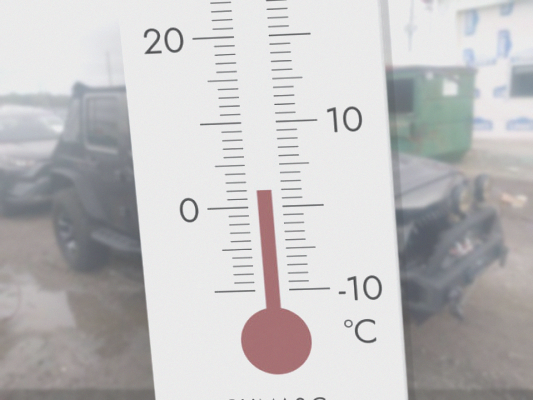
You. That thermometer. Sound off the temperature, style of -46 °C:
2 °C
